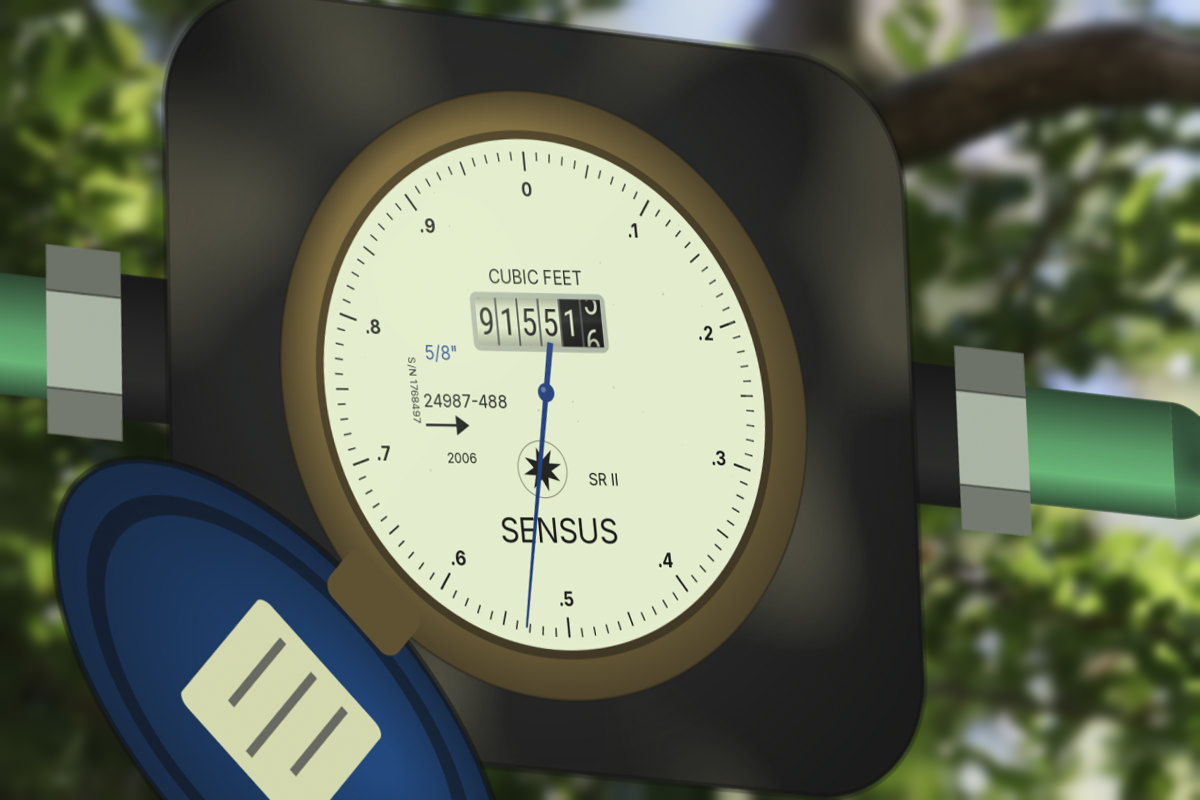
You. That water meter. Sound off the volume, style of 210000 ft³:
915515.53 ft³
